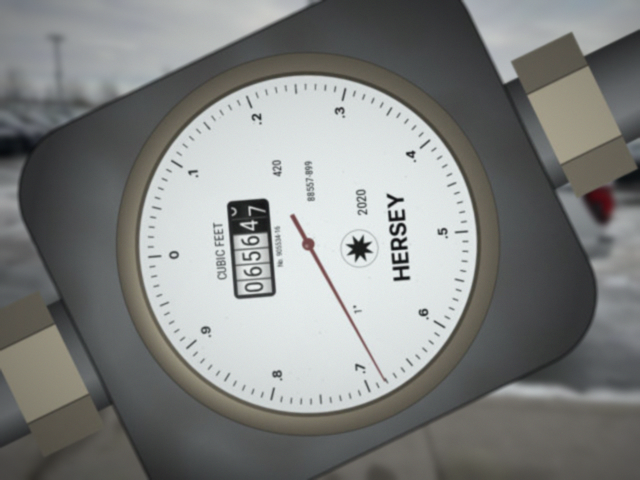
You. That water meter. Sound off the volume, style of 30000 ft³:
65646.68 ft³
